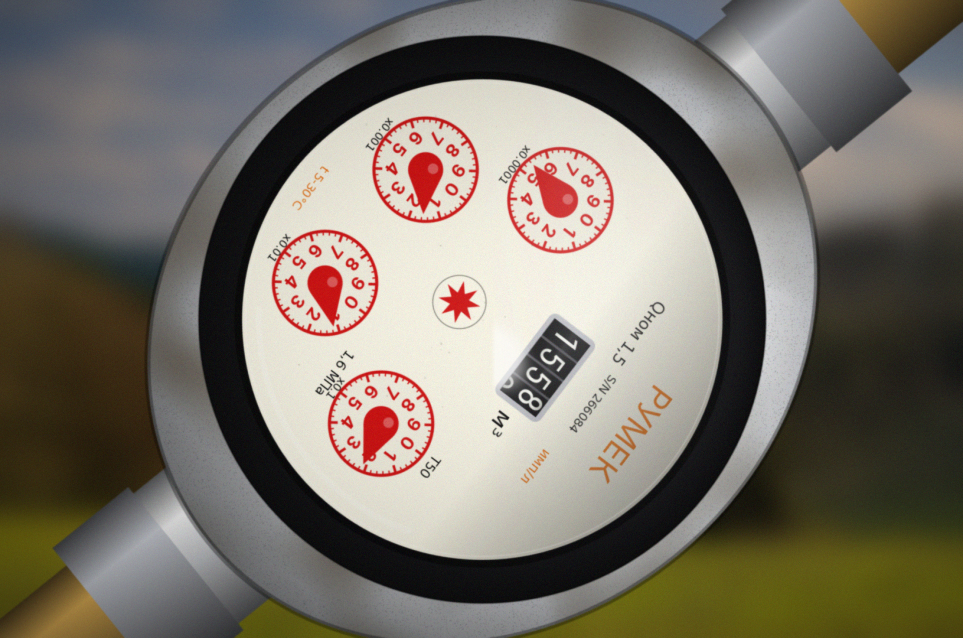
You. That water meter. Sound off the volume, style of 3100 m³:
1558.2115 m³
